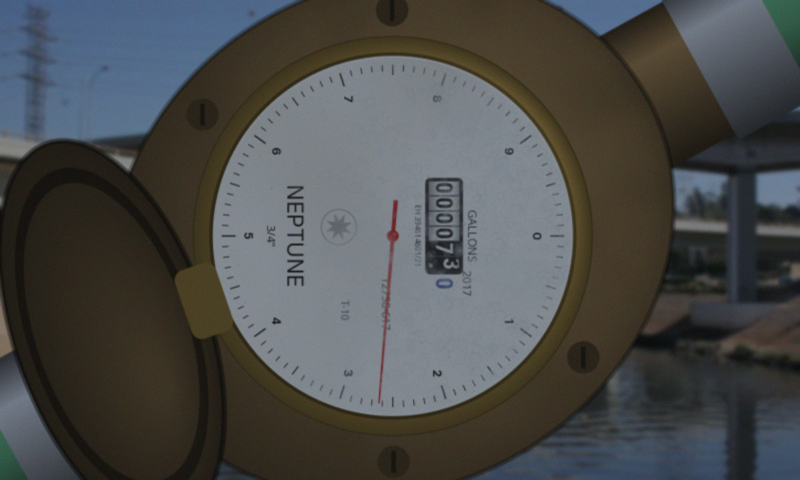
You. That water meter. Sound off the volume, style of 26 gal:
732.6 gal
